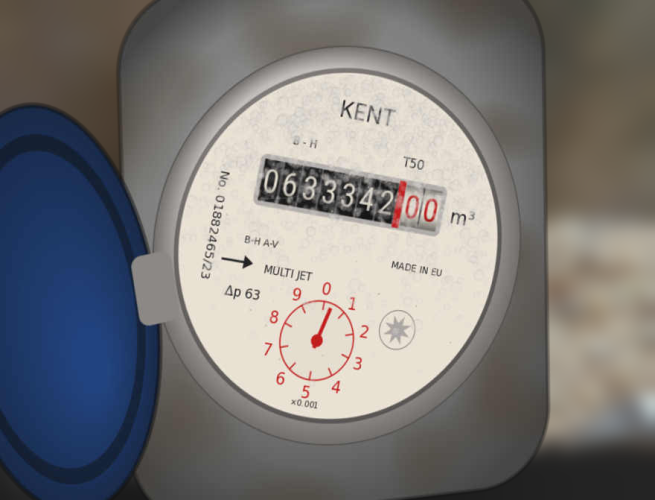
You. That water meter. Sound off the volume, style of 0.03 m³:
633342.000 m³
